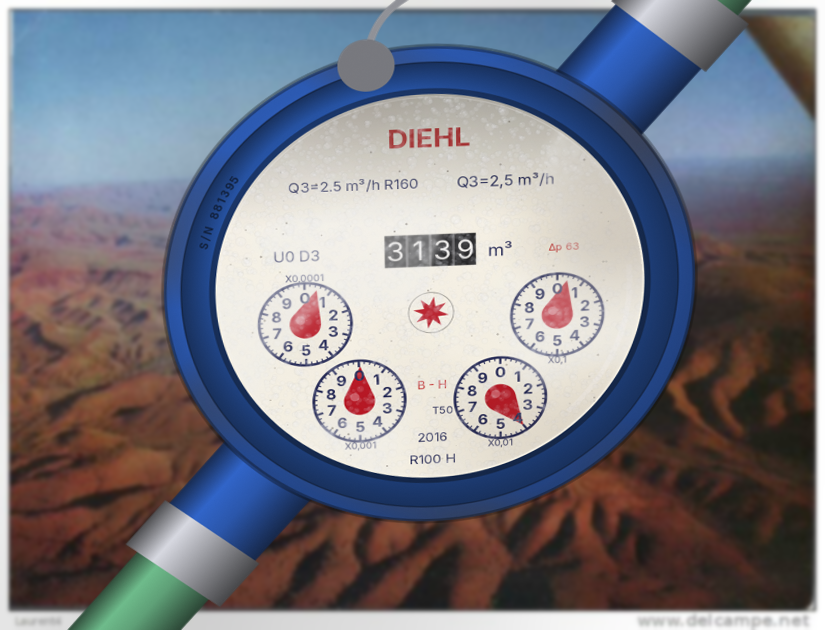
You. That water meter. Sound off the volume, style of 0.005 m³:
3139.0400 m³
